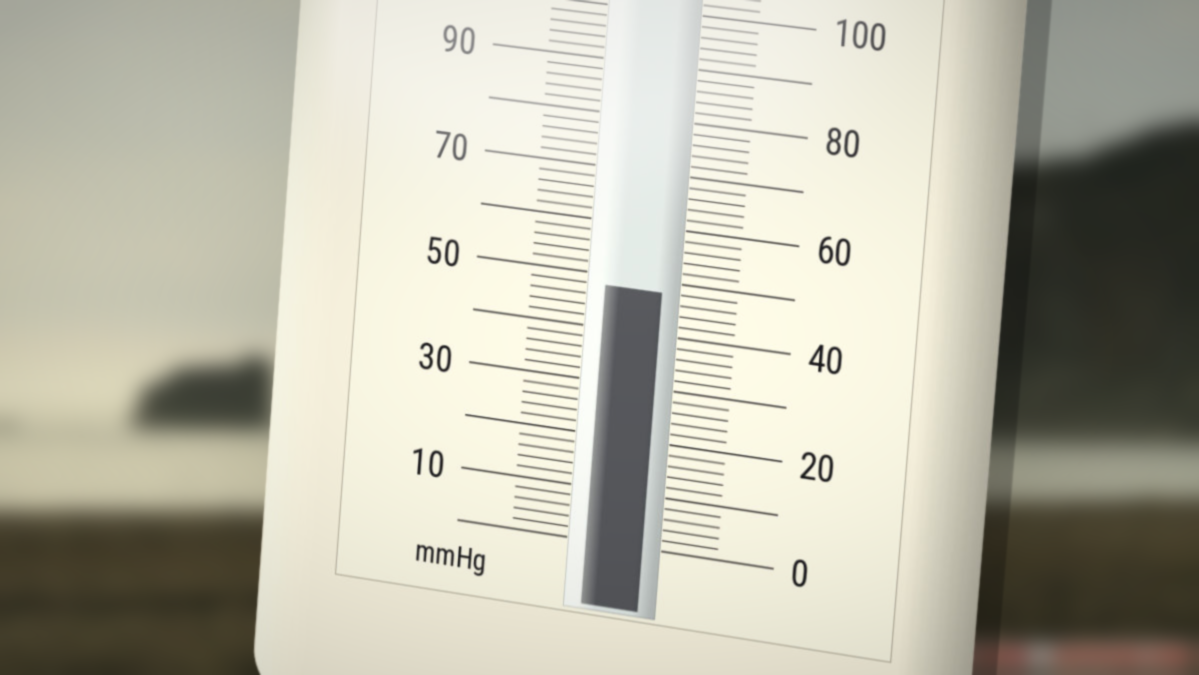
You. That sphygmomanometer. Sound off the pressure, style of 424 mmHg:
48 mmHg
